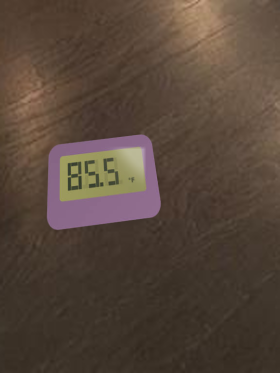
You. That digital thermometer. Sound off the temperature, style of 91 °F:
85.5 °F
